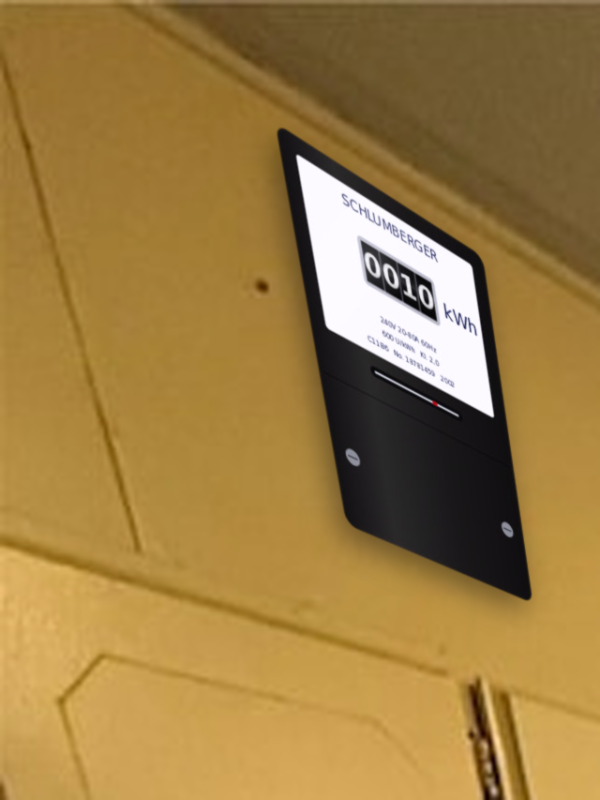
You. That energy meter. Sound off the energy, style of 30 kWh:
10 kWh
